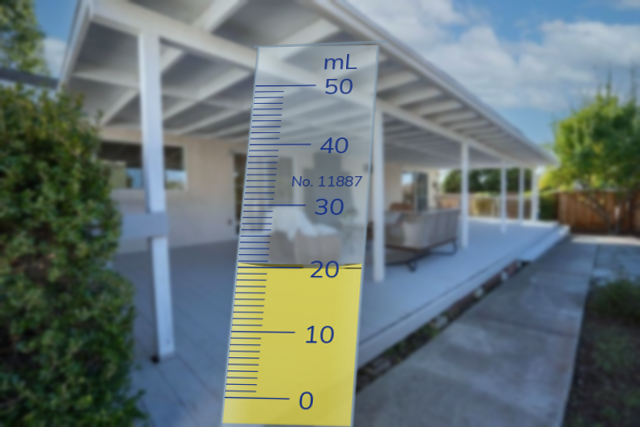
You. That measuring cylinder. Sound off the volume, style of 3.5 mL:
20 mL
